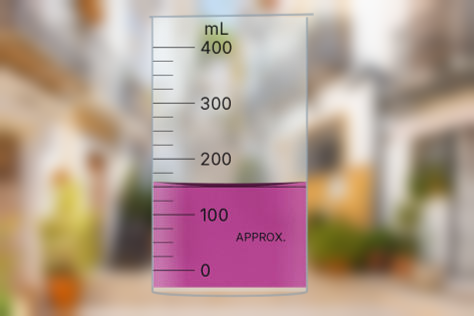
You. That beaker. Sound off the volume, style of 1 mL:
150 mL
